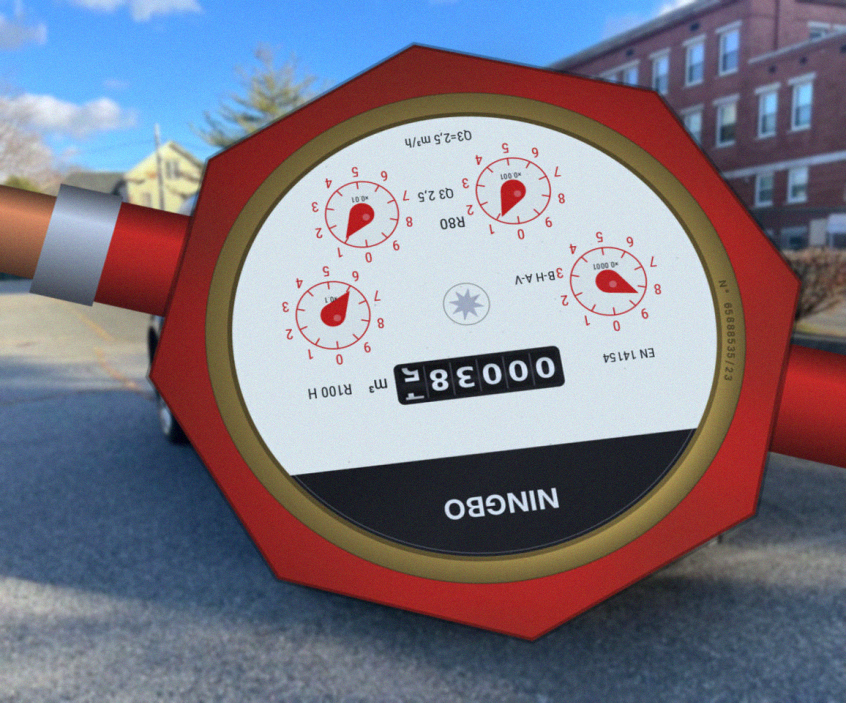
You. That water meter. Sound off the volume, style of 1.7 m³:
384.6108 m³
